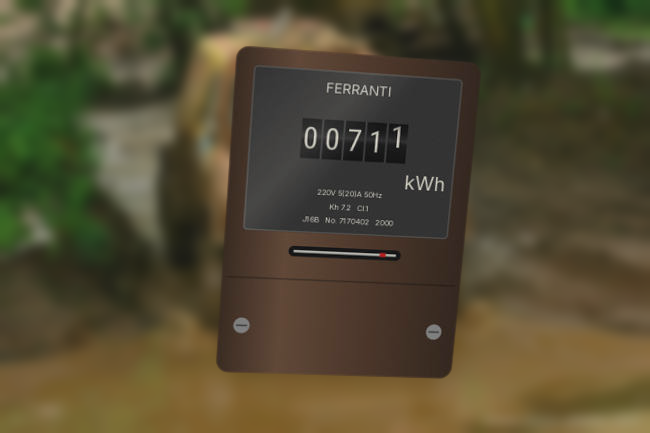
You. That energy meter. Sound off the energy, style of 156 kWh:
711 kWh
